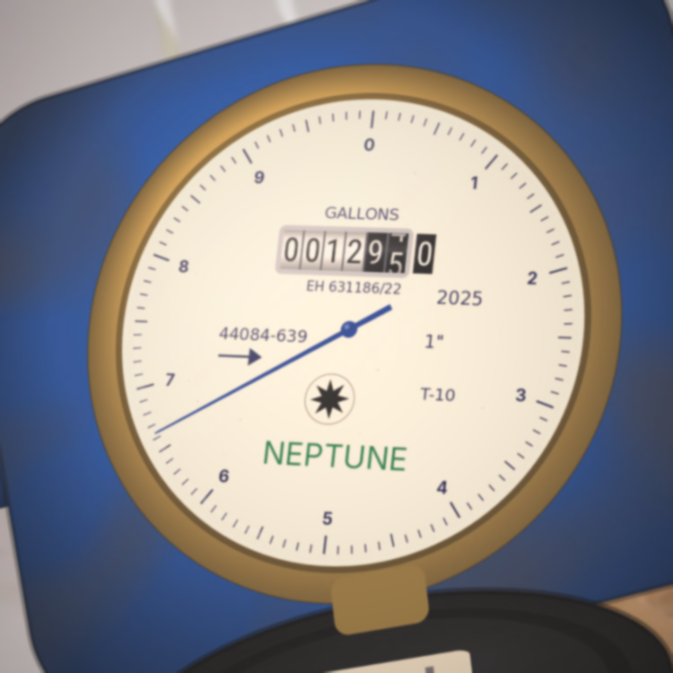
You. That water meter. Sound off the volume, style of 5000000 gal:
12946.6 gal
